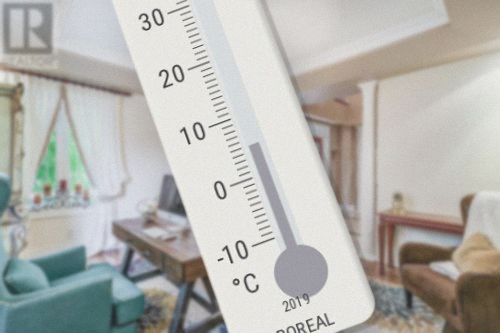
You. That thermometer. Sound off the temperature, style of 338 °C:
5 °C
